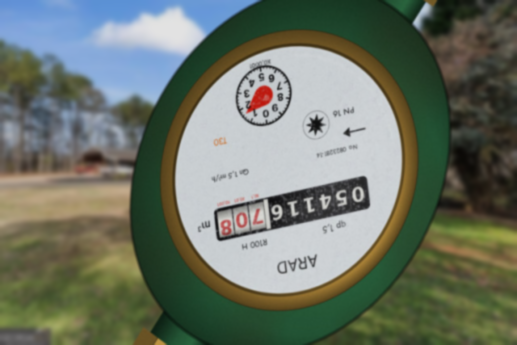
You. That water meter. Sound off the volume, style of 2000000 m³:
54116.7081 m³
